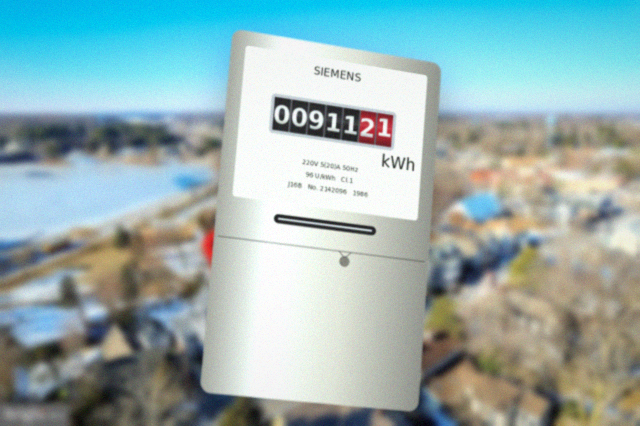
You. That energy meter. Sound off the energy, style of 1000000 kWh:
911.21 kWh
